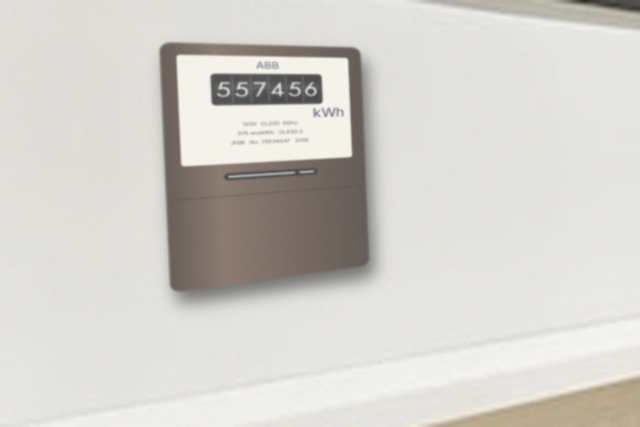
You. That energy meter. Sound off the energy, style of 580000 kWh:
557456 kWh
